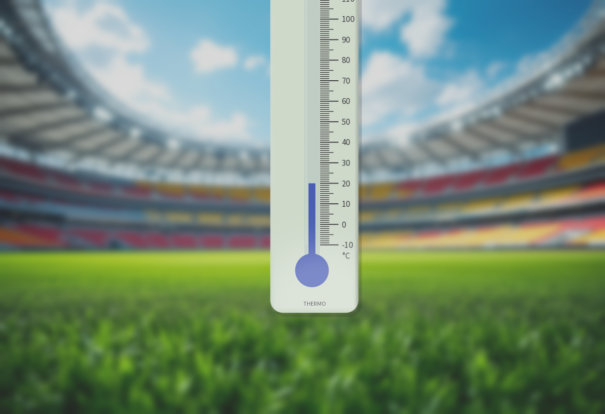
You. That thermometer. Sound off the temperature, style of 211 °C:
20 °C
